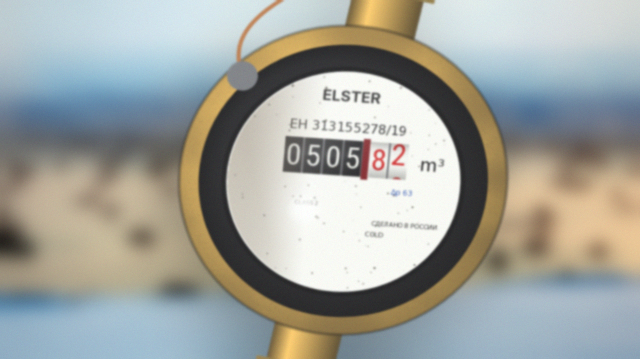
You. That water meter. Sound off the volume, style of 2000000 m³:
505.82 m³
